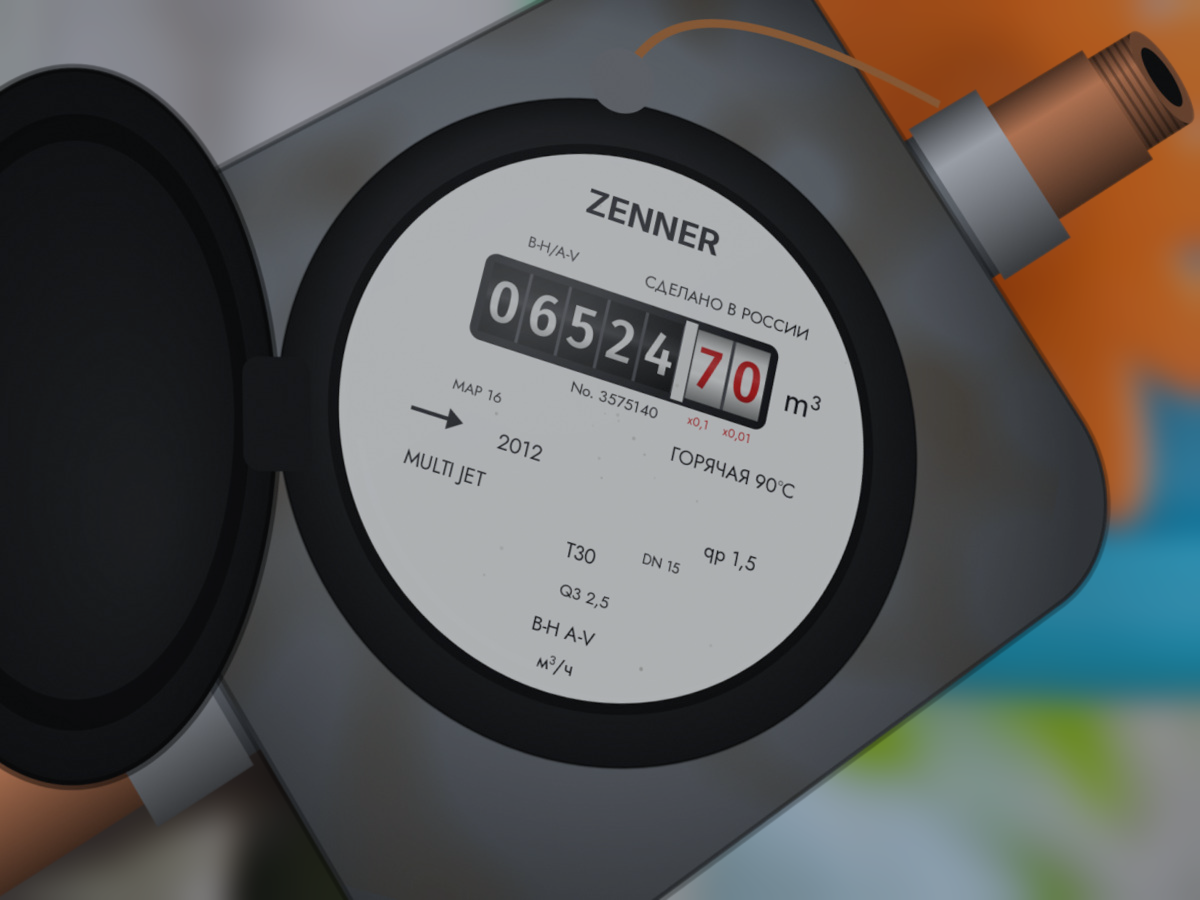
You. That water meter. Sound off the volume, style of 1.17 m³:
6524.70 m³
